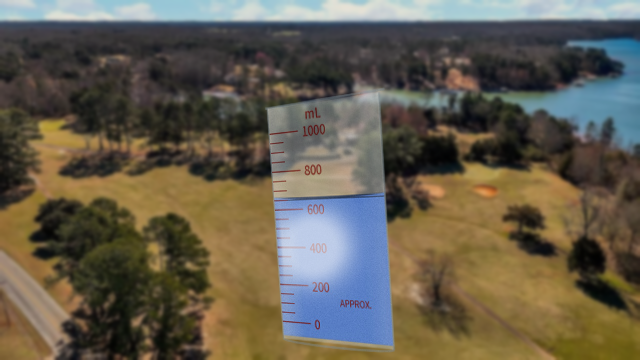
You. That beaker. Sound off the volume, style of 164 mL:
650 mL
